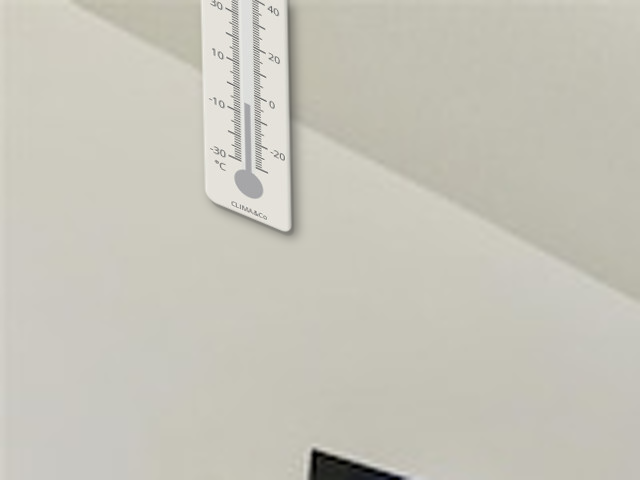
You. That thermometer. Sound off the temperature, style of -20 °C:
-5 °C
